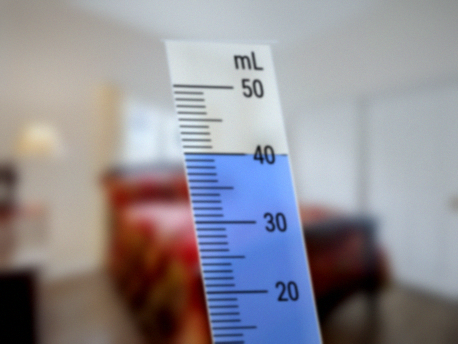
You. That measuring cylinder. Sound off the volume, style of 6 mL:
40 mL
